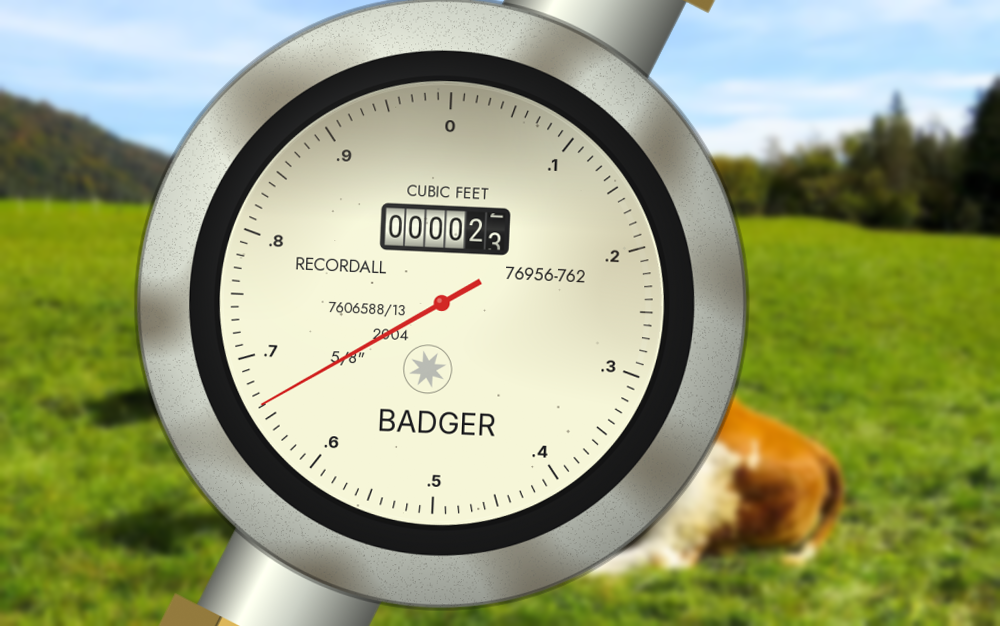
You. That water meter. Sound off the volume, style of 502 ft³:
22.66 ft³
